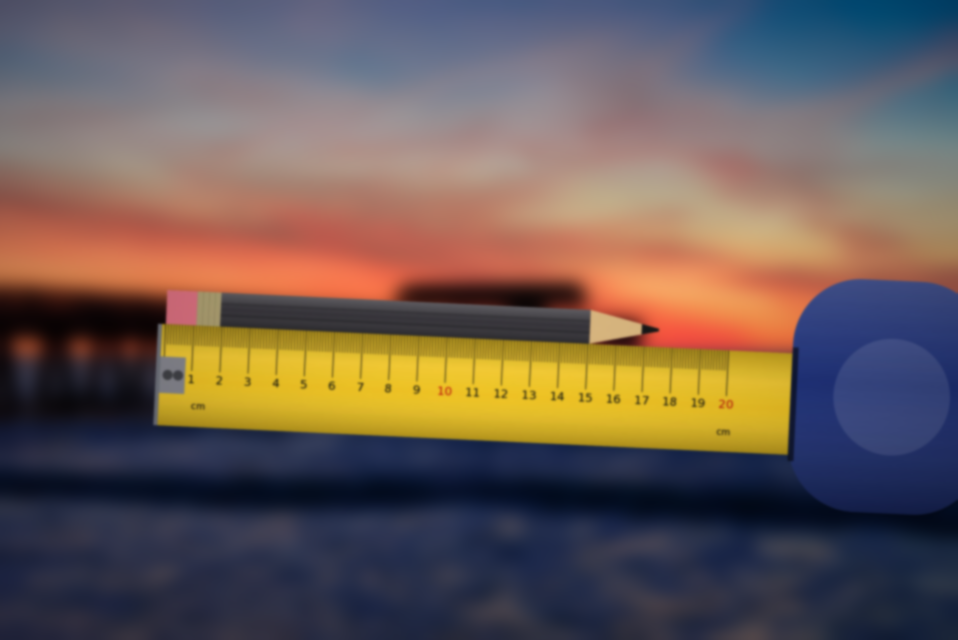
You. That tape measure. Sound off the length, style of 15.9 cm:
17.5 cm
